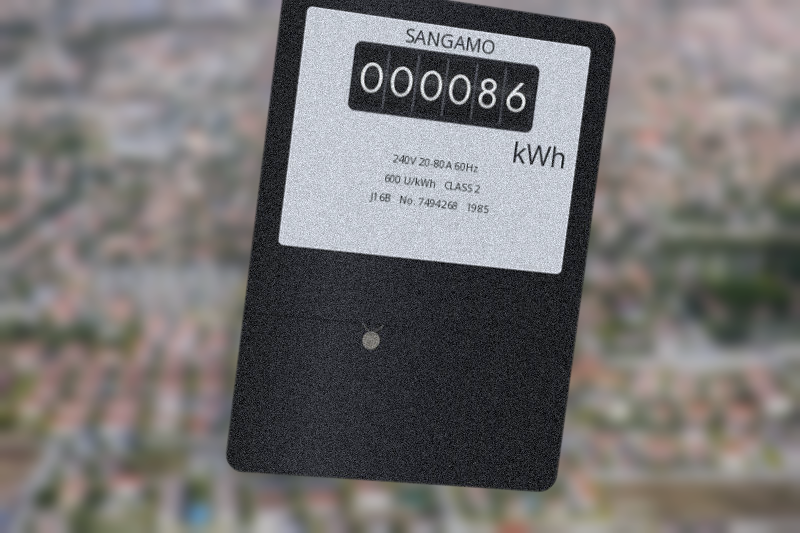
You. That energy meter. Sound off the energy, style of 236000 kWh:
86 kWh
